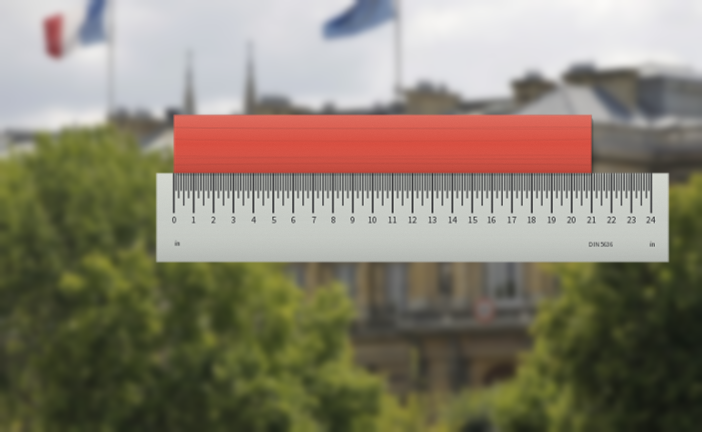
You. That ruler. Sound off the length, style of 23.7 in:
21 in
